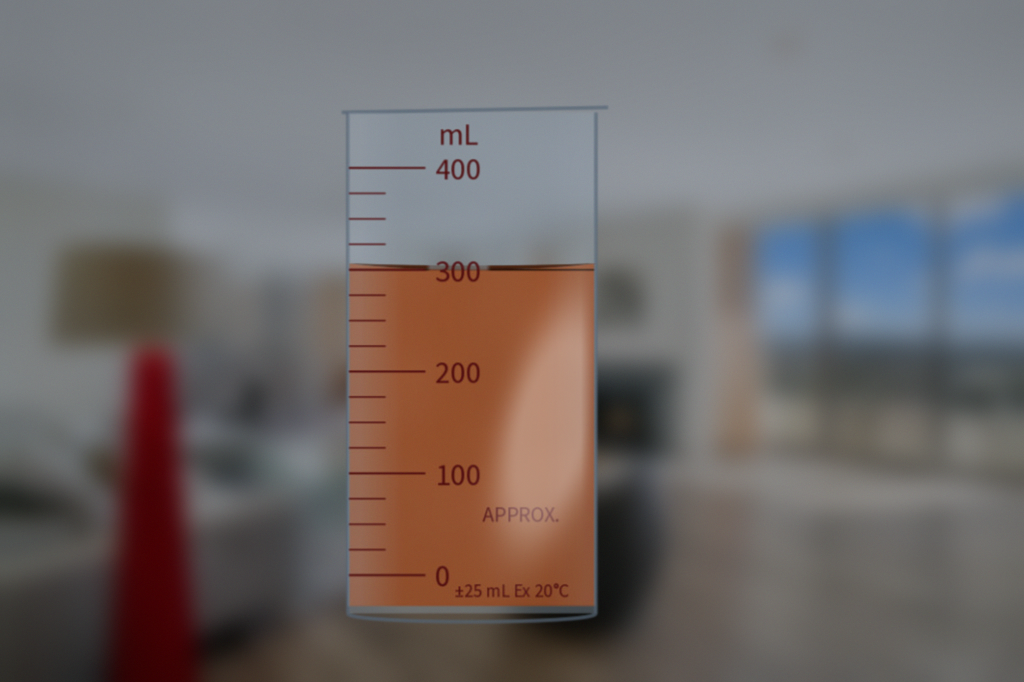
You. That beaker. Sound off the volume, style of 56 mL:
300 mL
